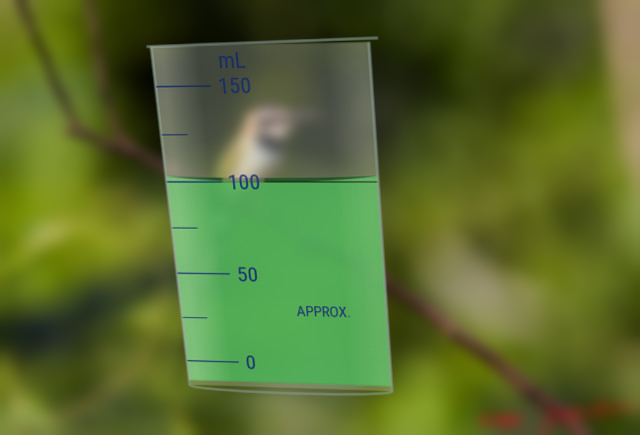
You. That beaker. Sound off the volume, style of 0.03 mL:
100 mL
